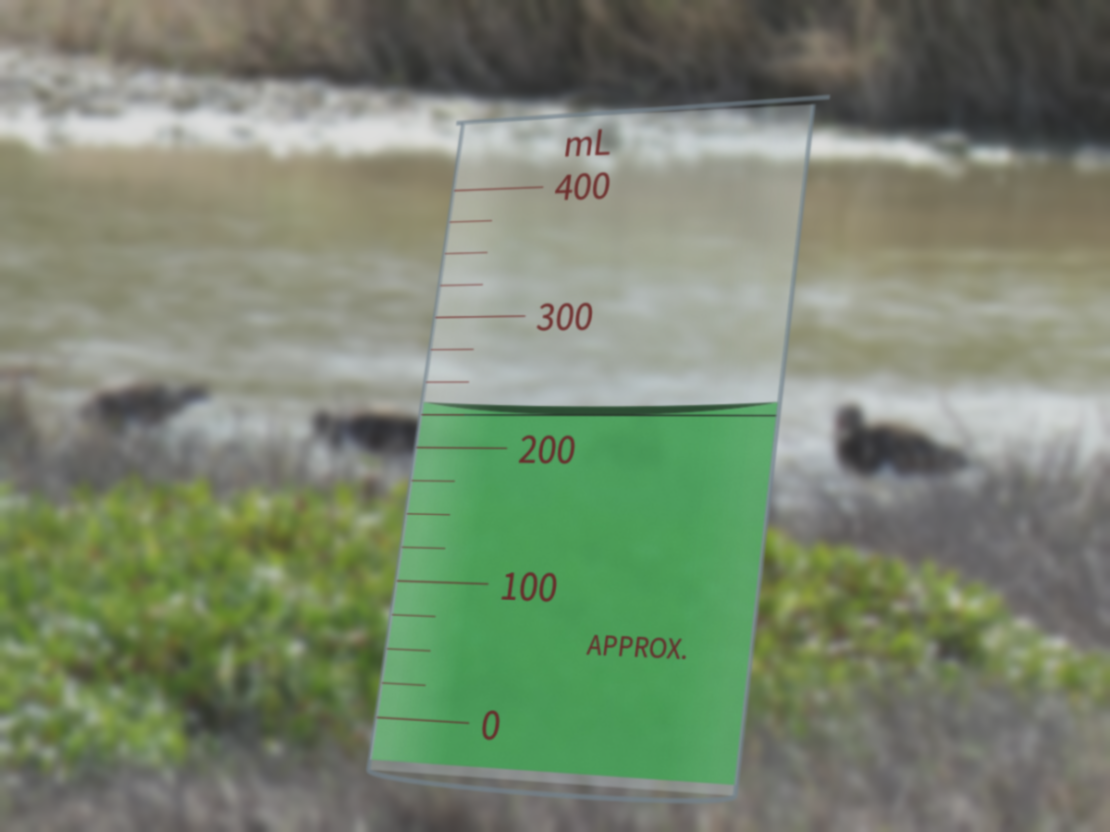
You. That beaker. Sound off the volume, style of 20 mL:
225 mL
